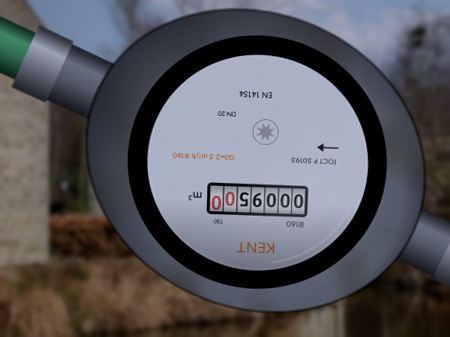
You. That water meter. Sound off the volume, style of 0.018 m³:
95.00 m³
